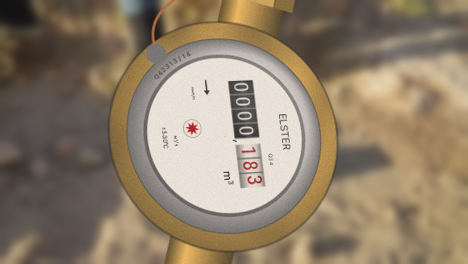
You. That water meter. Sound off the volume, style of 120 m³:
0.183 m³
